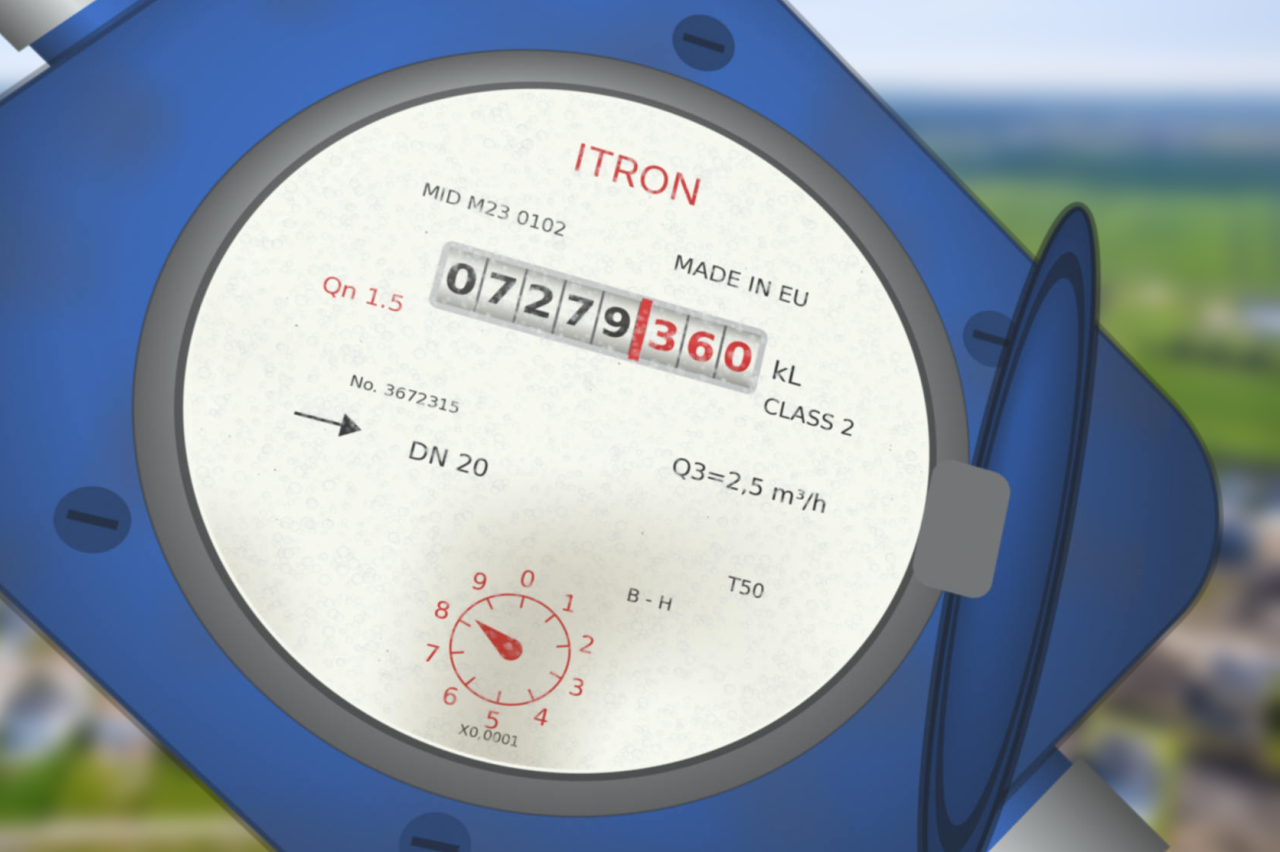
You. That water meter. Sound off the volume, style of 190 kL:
7279.3608 kL
